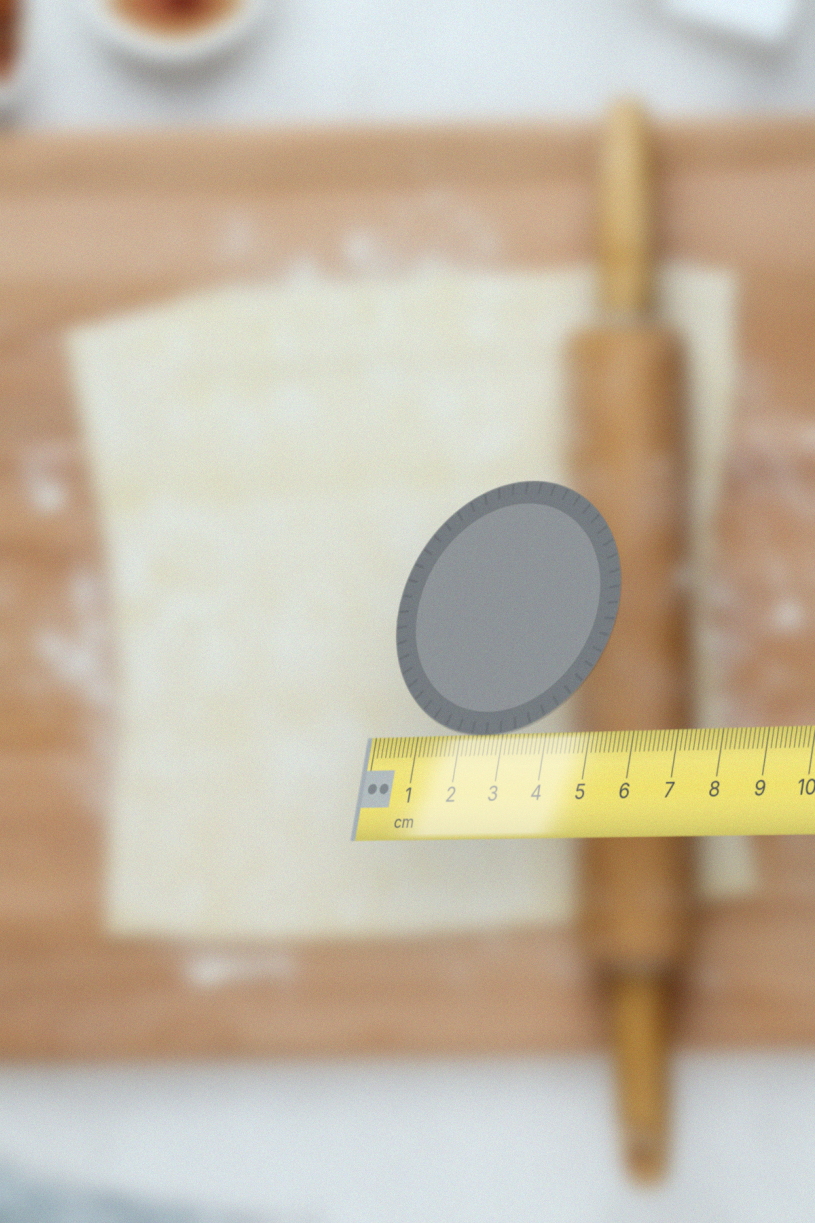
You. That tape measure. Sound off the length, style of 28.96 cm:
5.2 cm
